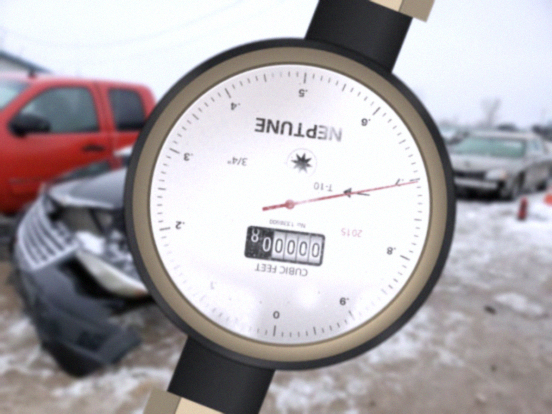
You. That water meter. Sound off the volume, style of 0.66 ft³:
7.70 ft³
